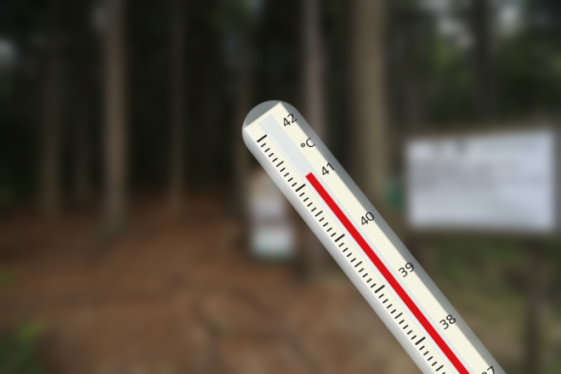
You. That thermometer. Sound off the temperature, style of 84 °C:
41.1 °C
